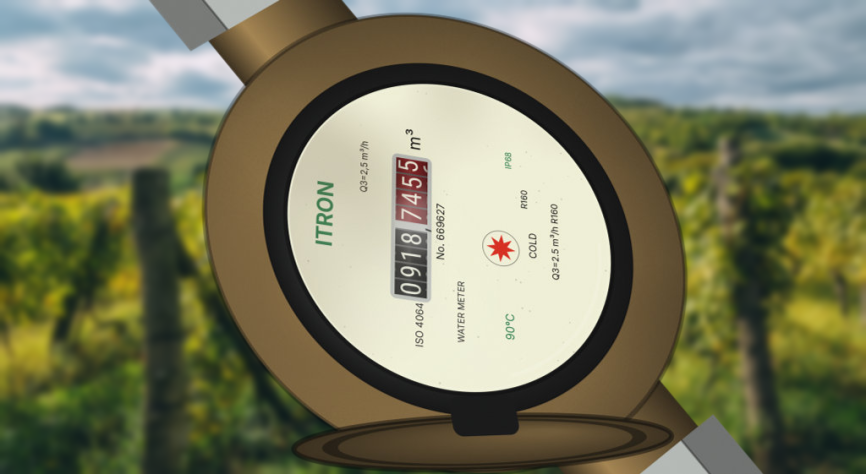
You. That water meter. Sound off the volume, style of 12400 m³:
918.7455 m³
